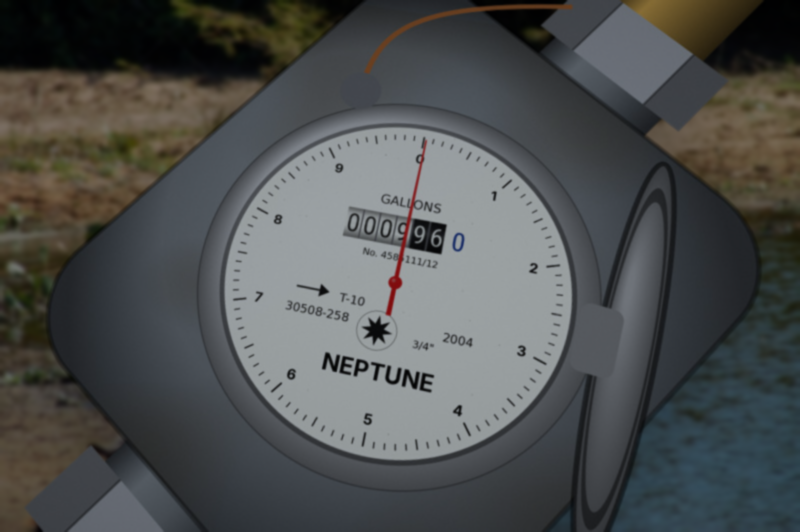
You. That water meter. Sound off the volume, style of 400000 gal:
9960.0 gal
